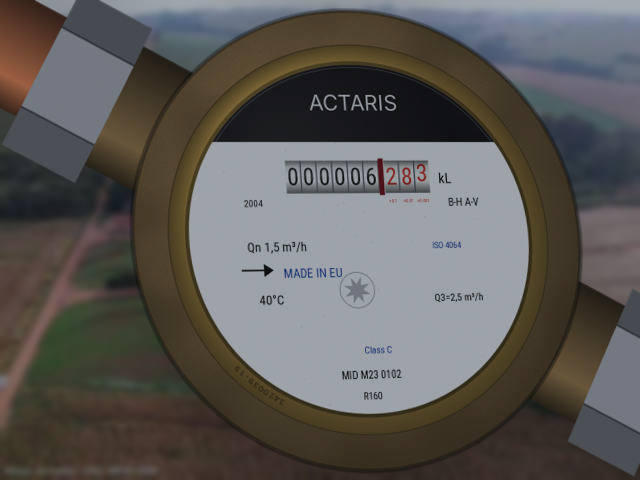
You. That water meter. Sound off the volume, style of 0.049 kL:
6.283 kL
